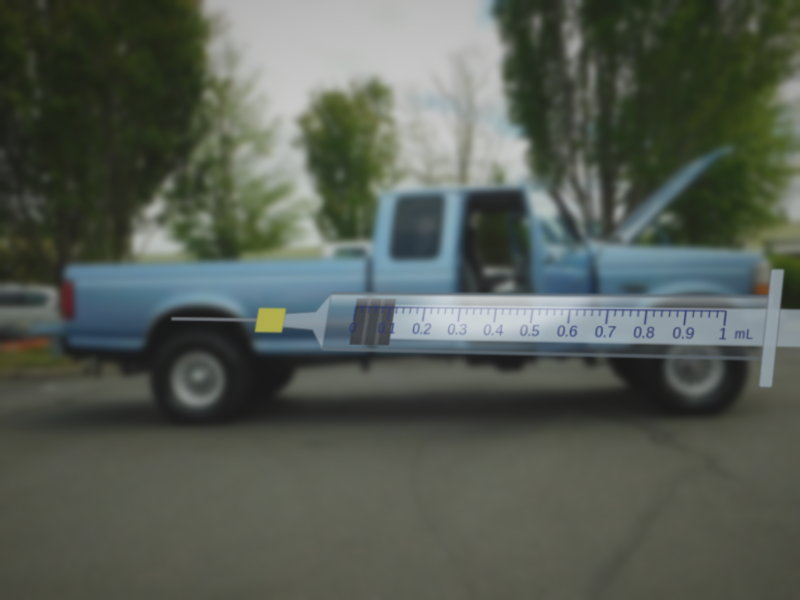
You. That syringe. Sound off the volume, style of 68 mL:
0 mL
